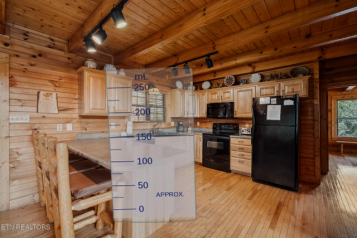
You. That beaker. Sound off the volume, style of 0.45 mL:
150 mL
